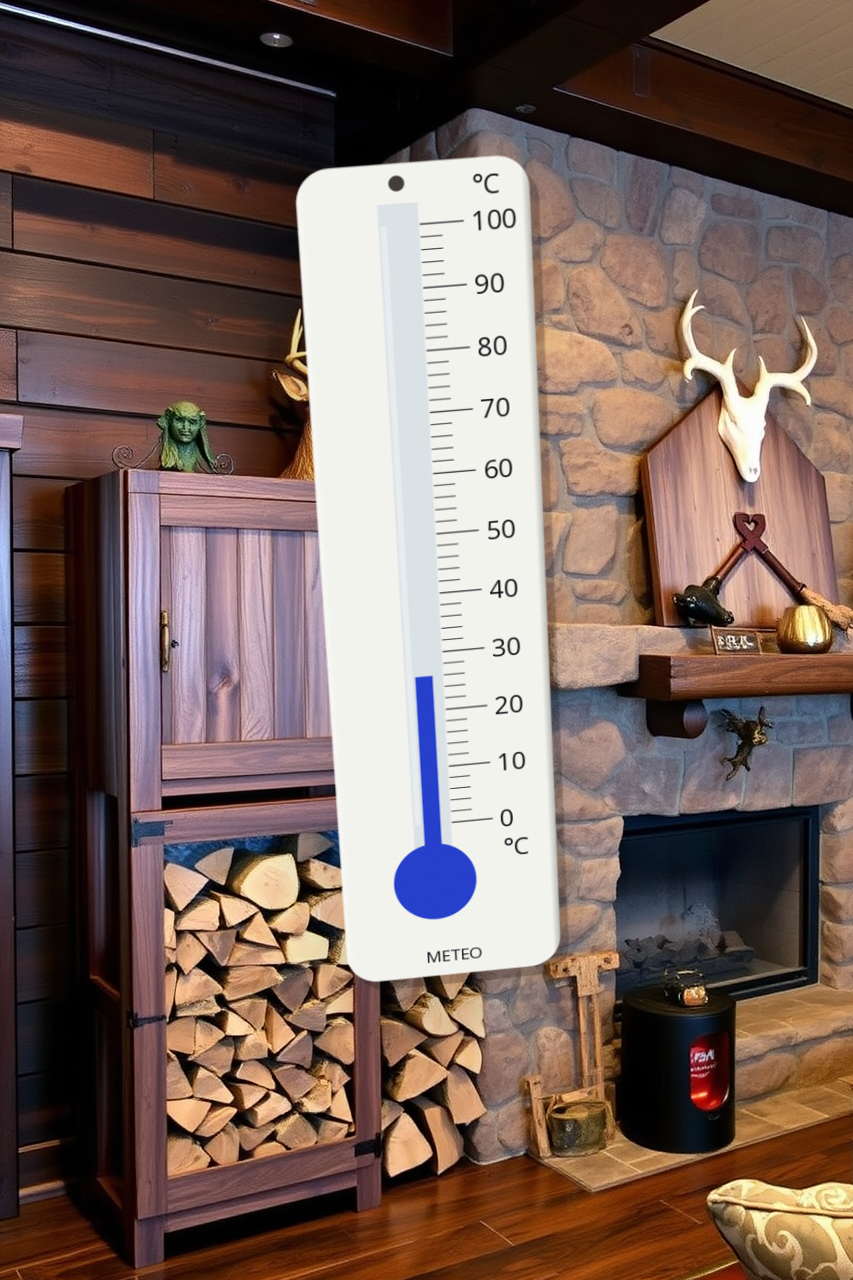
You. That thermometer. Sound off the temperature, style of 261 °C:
26 °C
